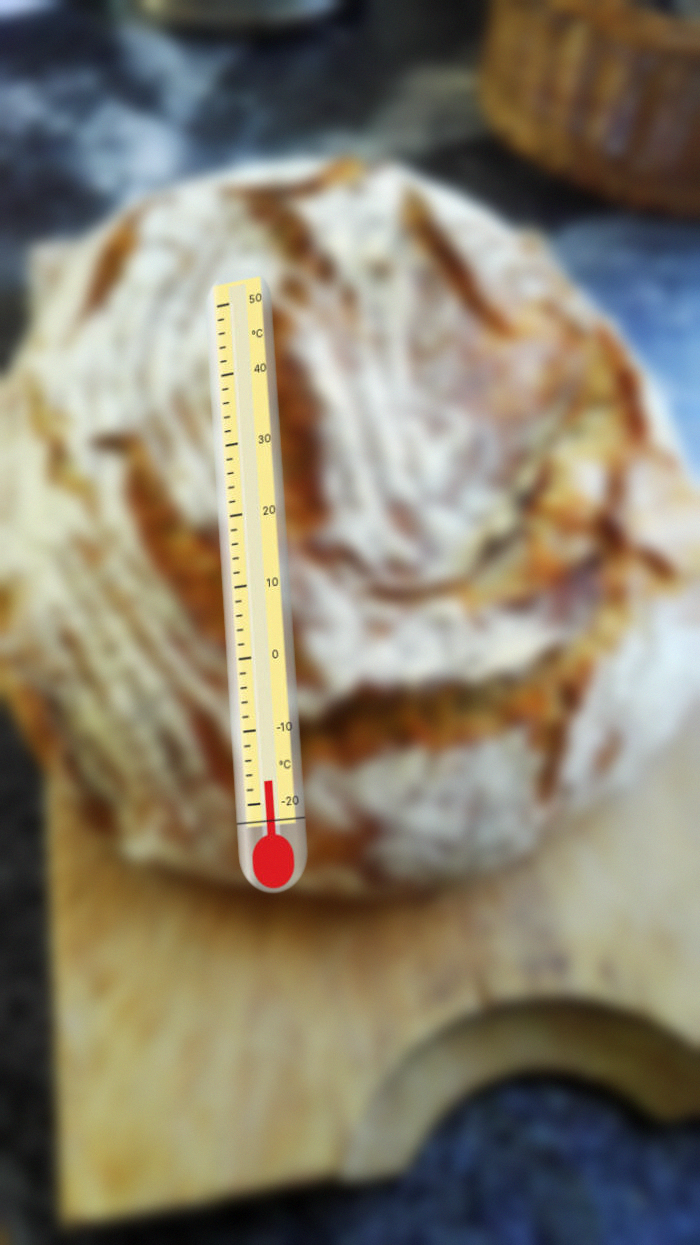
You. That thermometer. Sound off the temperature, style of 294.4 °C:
-17 °C
